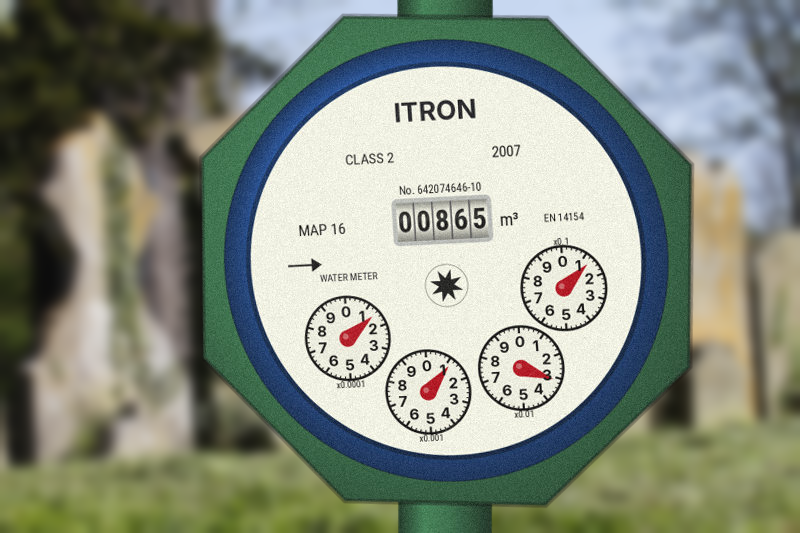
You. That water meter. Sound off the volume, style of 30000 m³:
865.1311 m³
